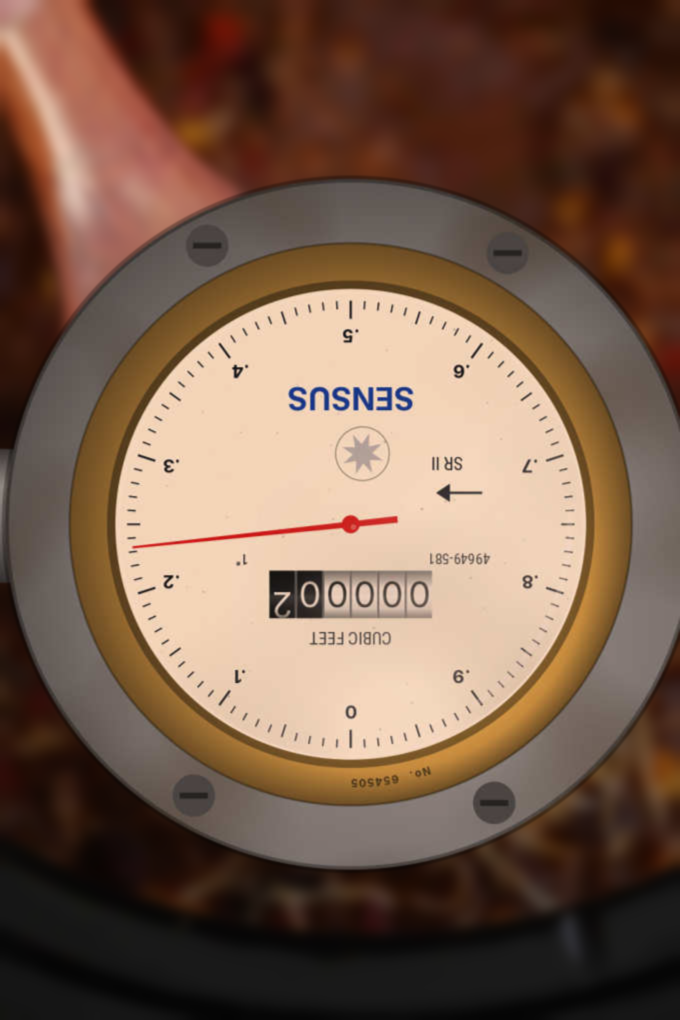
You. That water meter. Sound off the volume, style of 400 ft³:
2.23 ft³
